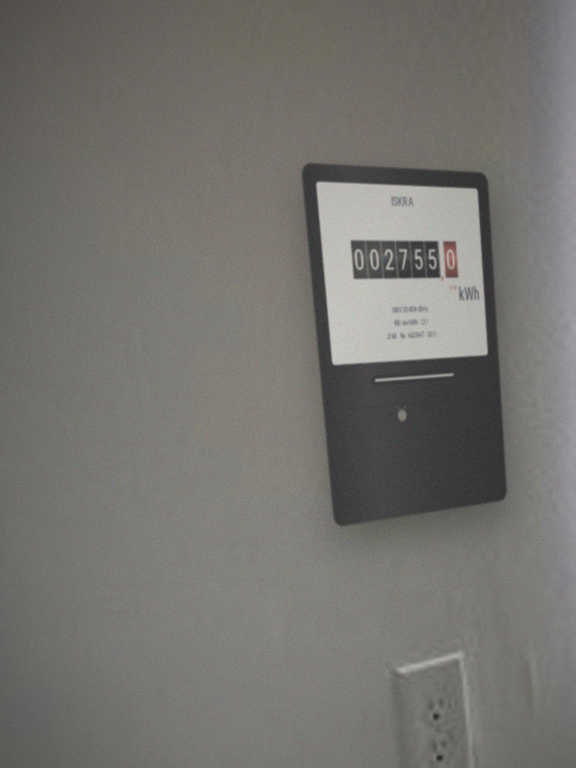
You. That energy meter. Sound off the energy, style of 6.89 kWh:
2755.0 kWh
